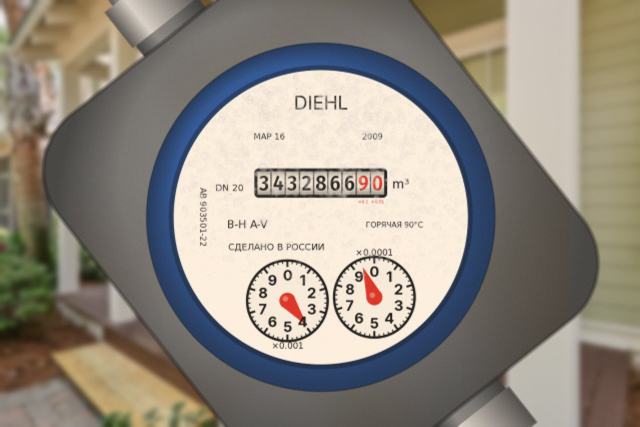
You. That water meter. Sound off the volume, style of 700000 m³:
3432866.9039 m³
